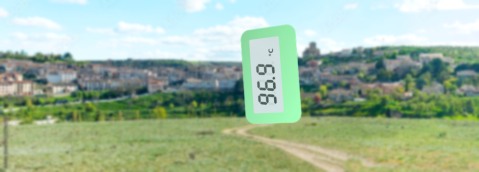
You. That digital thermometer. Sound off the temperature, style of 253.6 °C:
96.9 °C
